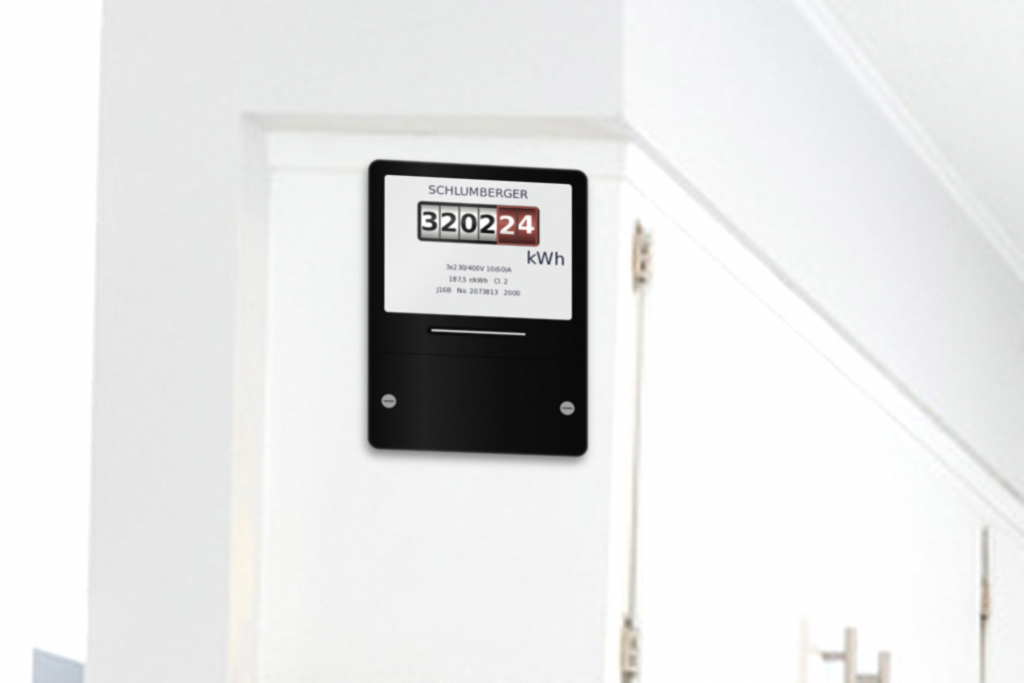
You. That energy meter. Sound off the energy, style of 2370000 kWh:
3202.24 kWh
